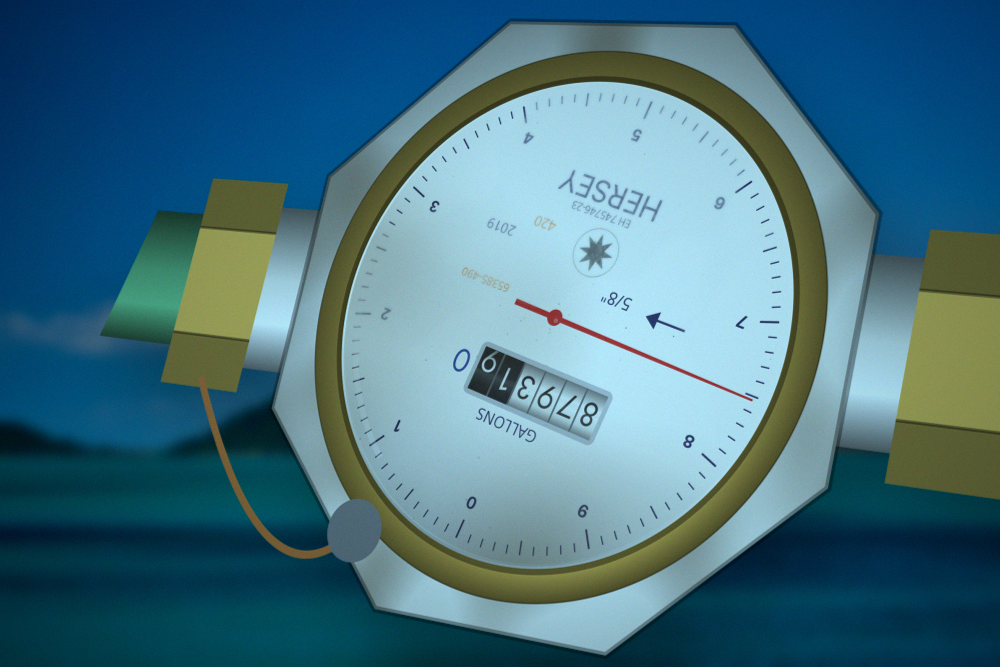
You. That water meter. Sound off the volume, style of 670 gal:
8793187.5 gal
